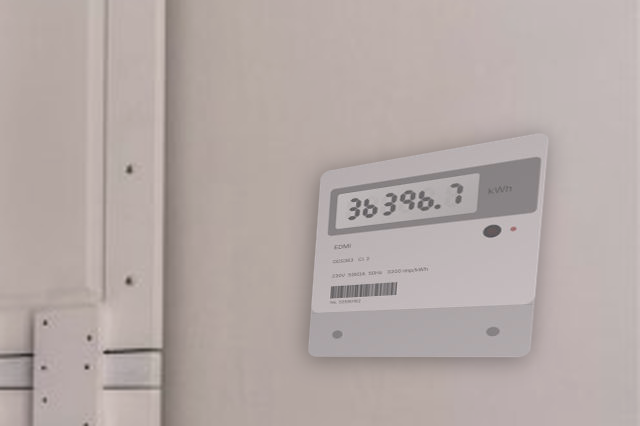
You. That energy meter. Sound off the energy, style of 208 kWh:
36396.7 kWh
